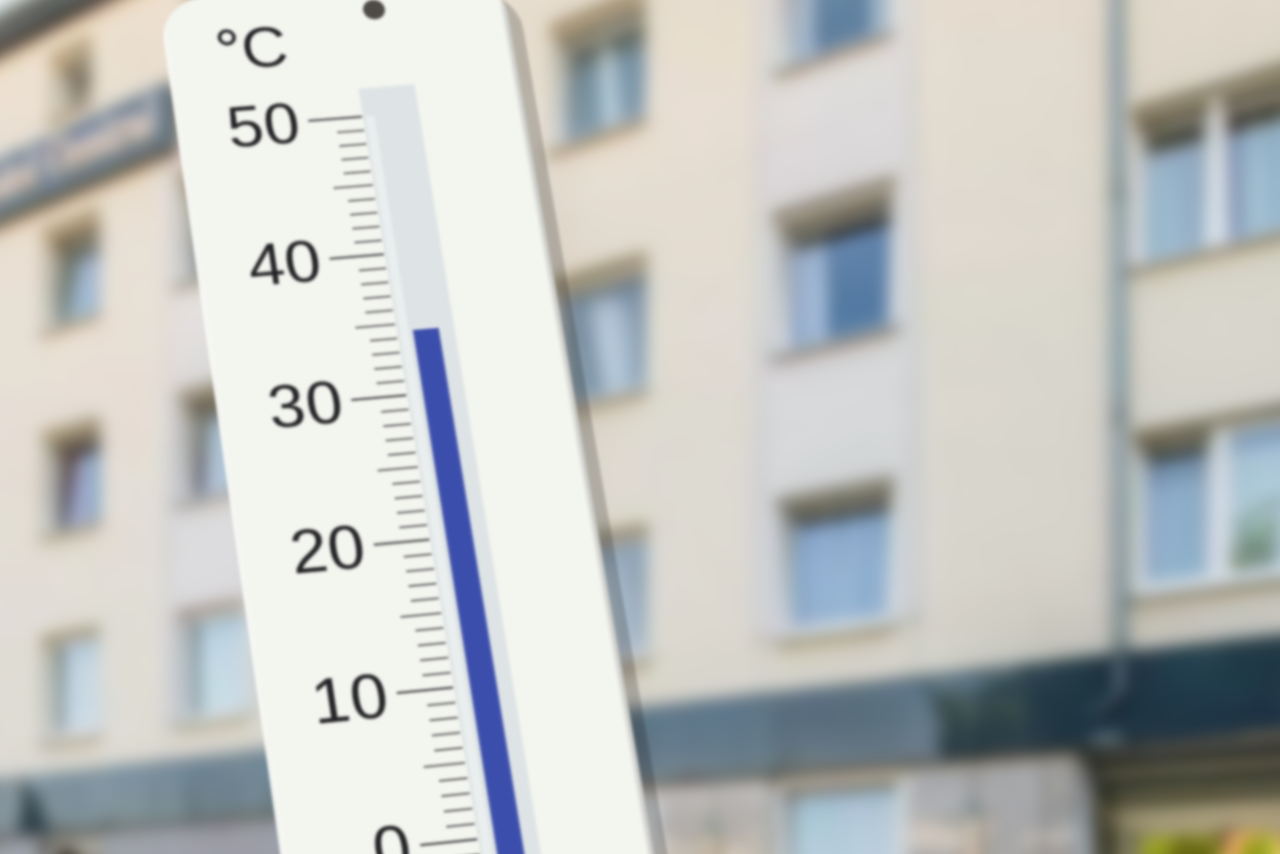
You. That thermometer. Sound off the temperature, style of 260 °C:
34.5 °C
